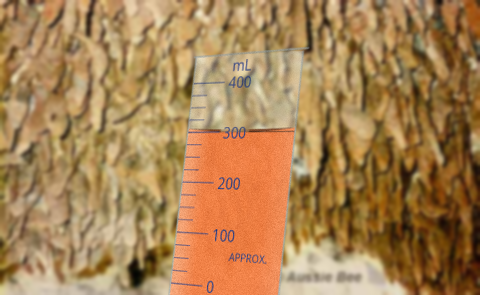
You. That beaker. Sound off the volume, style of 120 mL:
300 mL
